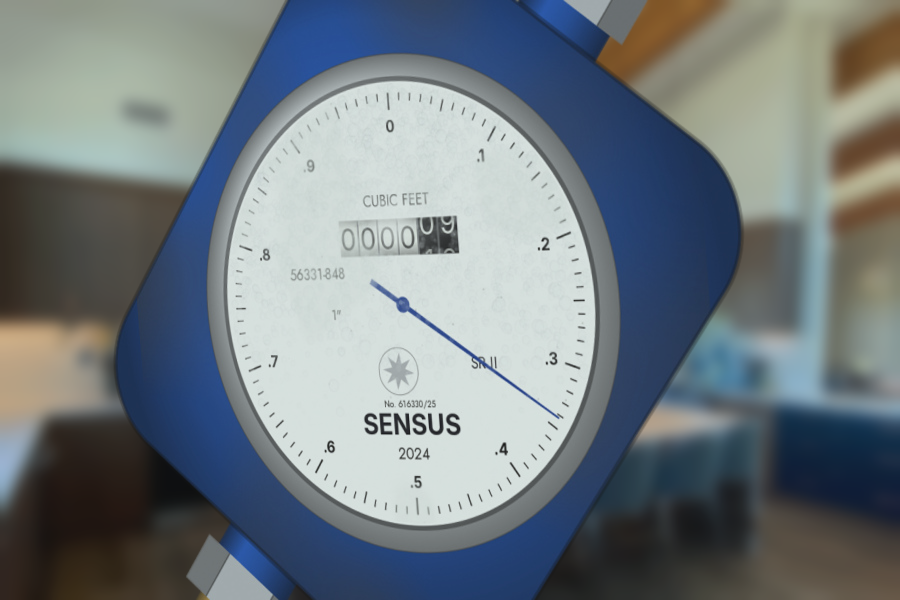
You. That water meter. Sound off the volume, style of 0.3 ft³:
9.34 ft³
